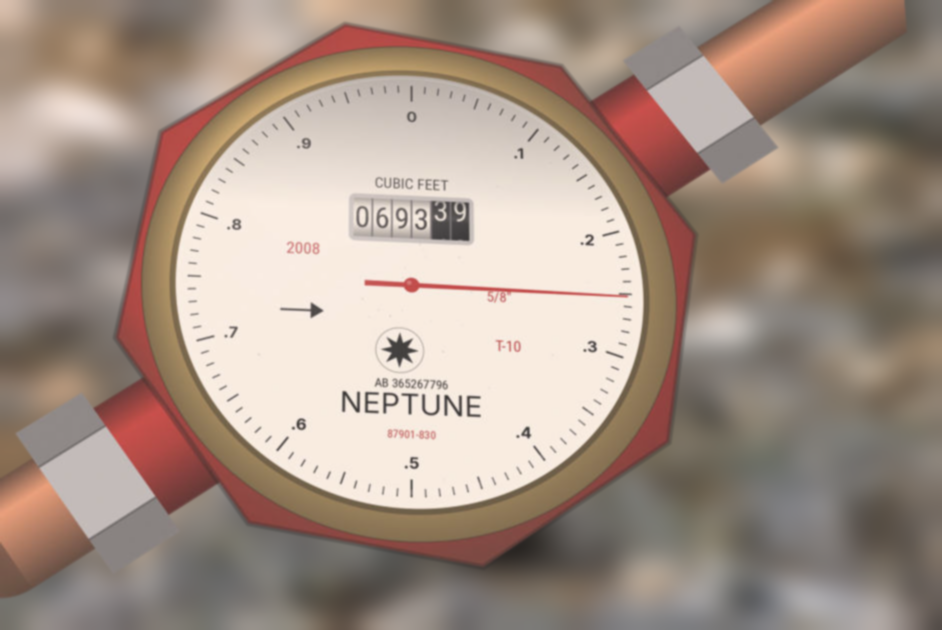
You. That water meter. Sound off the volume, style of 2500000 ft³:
69339.25 ft³
